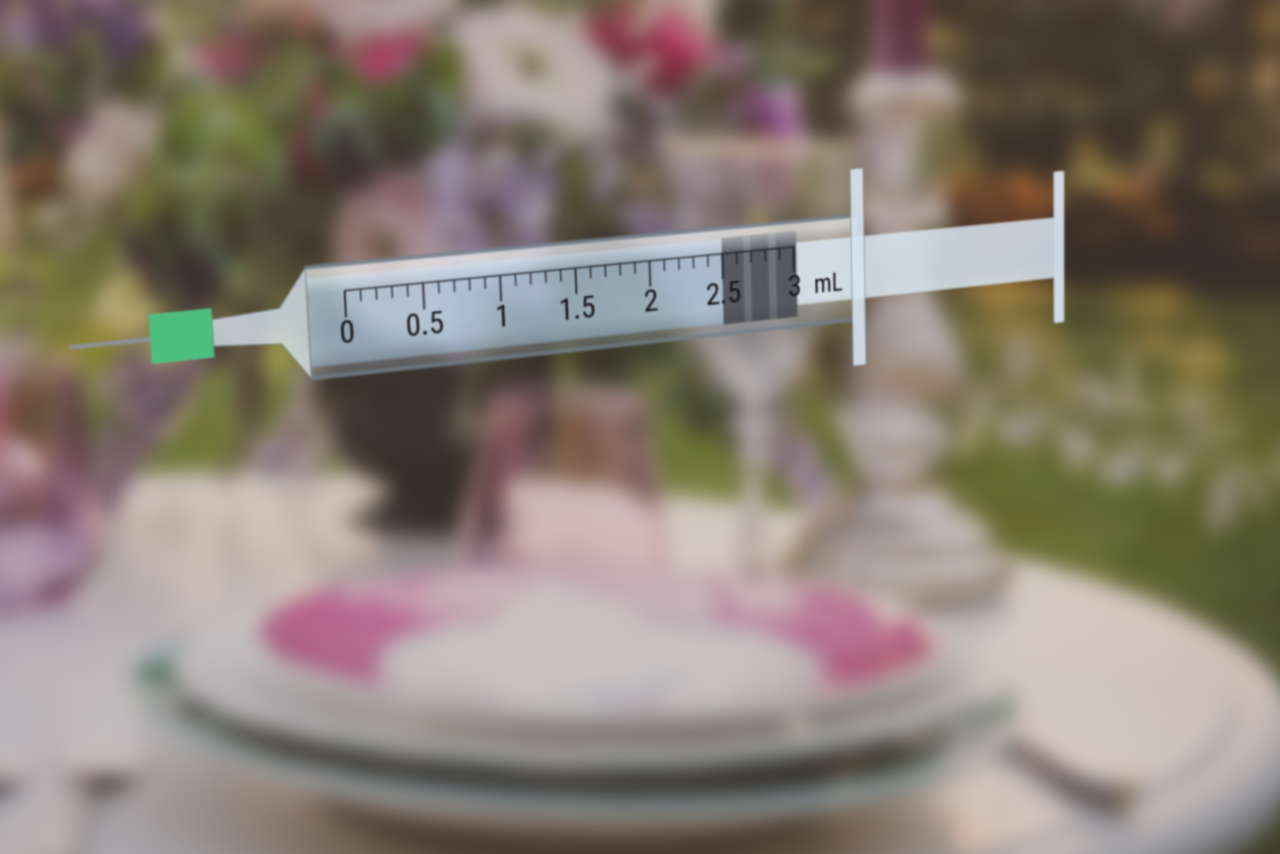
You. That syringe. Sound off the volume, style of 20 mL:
2.5 mL
